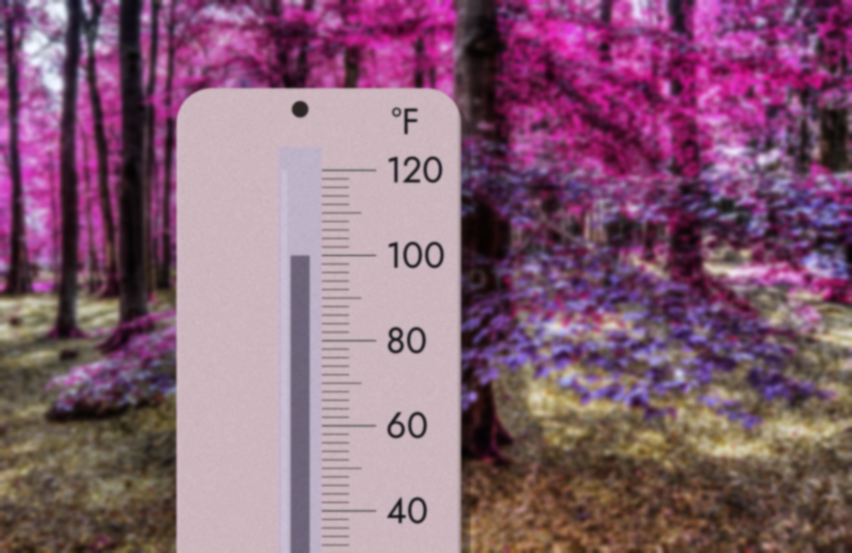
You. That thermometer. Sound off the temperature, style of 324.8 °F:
100 °F
